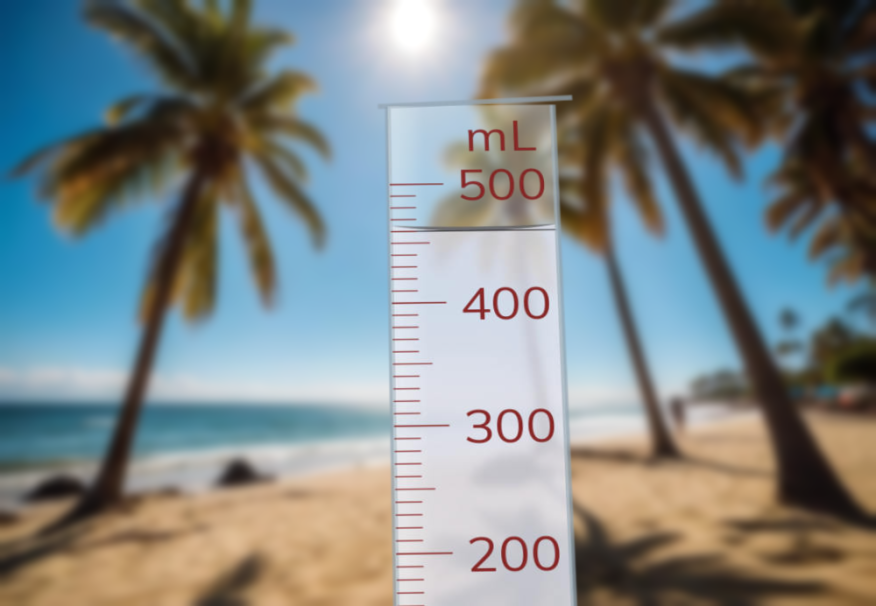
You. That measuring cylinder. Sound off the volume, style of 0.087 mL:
460 mL
